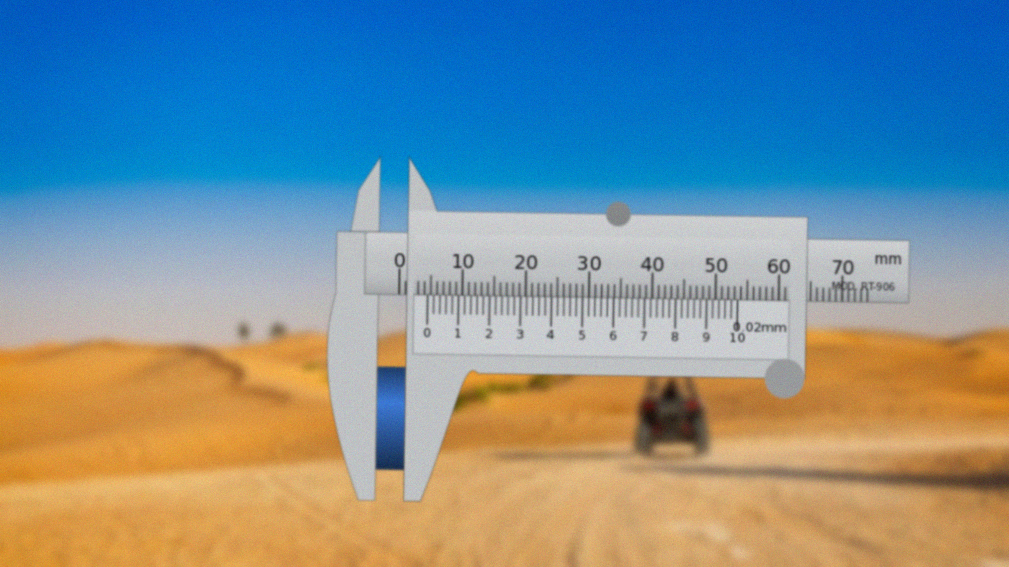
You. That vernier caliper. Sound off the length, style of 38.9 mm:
4.5 mm
